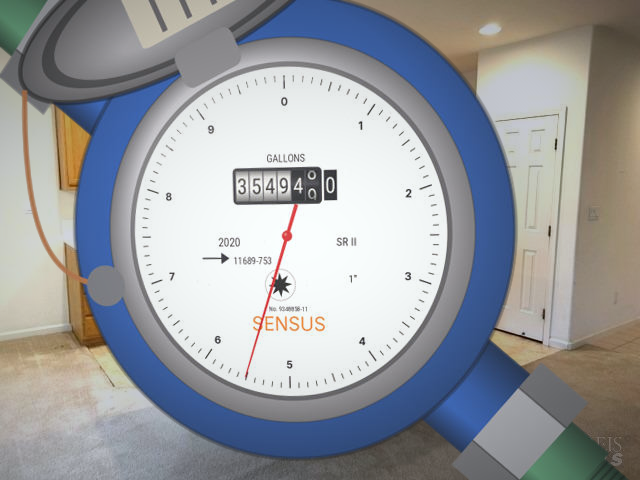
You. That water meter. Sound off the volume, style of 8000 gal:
3549485.5 gal
